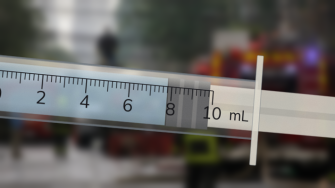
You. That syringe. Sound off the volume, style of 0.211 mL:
7.8 mL
